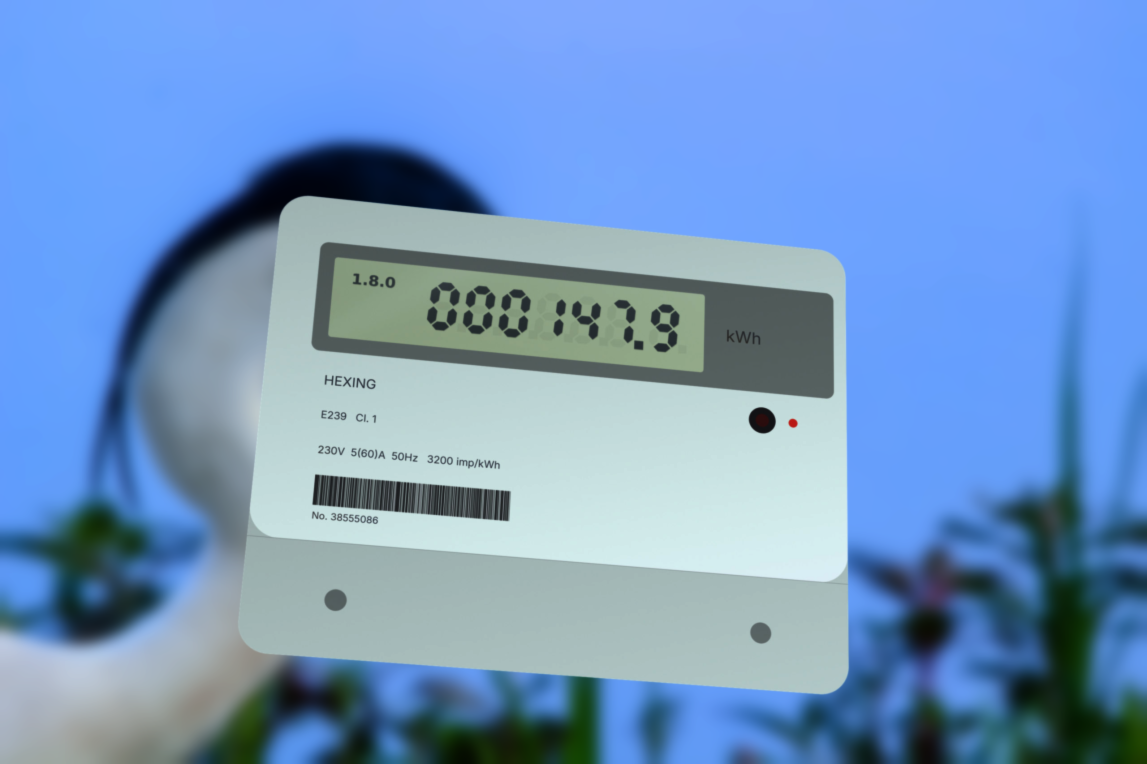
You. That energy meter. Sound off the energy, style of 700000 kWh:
147.9 kWh
